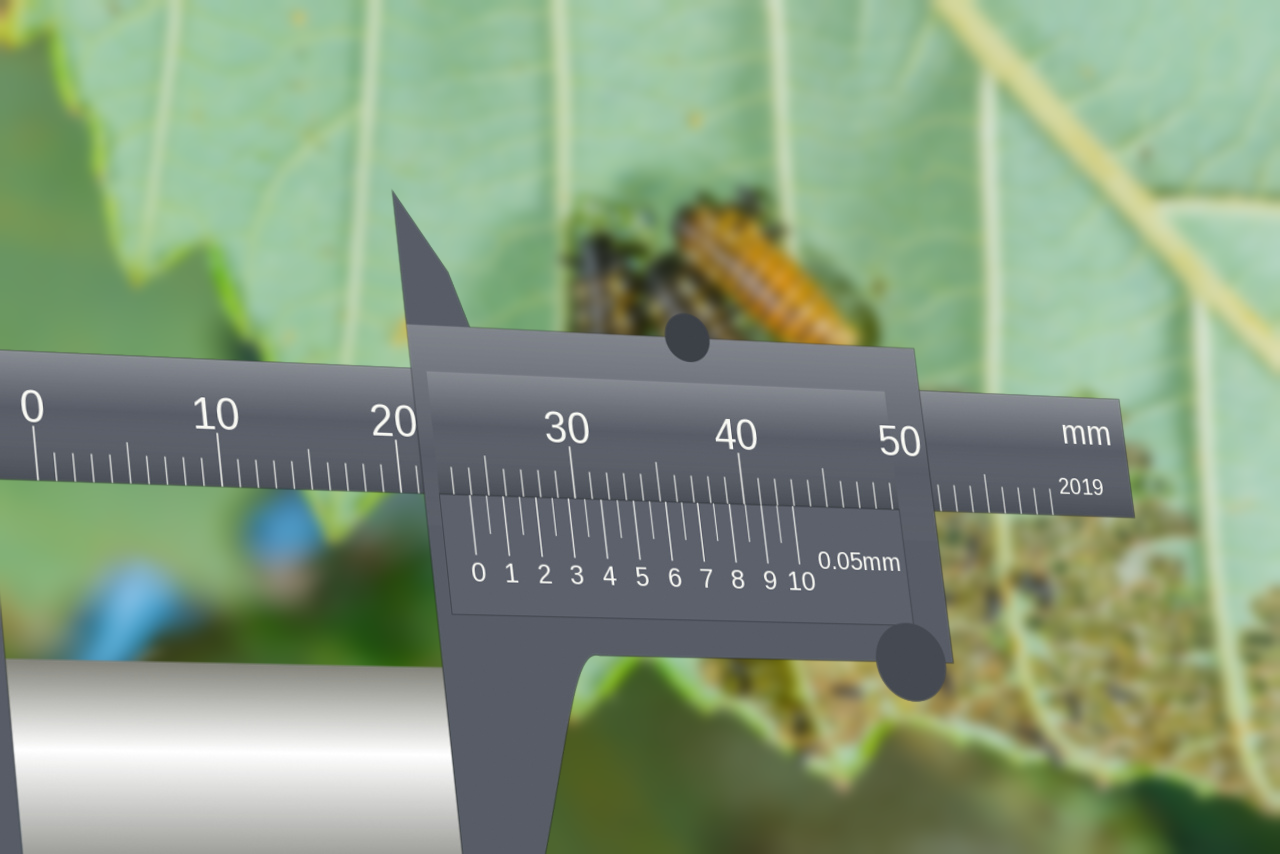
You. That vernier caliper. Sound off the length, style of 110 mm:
23.9 mm
